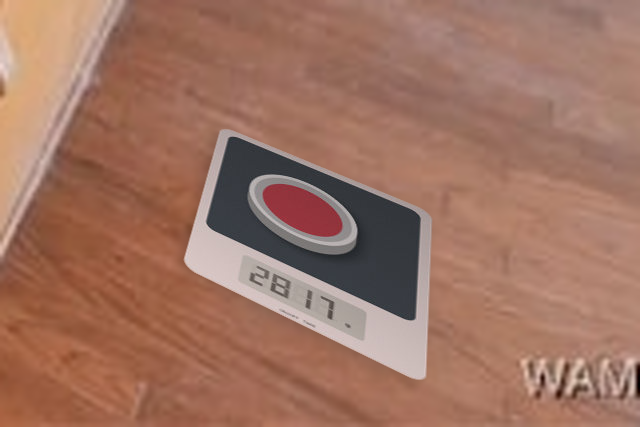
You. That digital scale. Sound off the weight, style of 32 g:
2817 g
